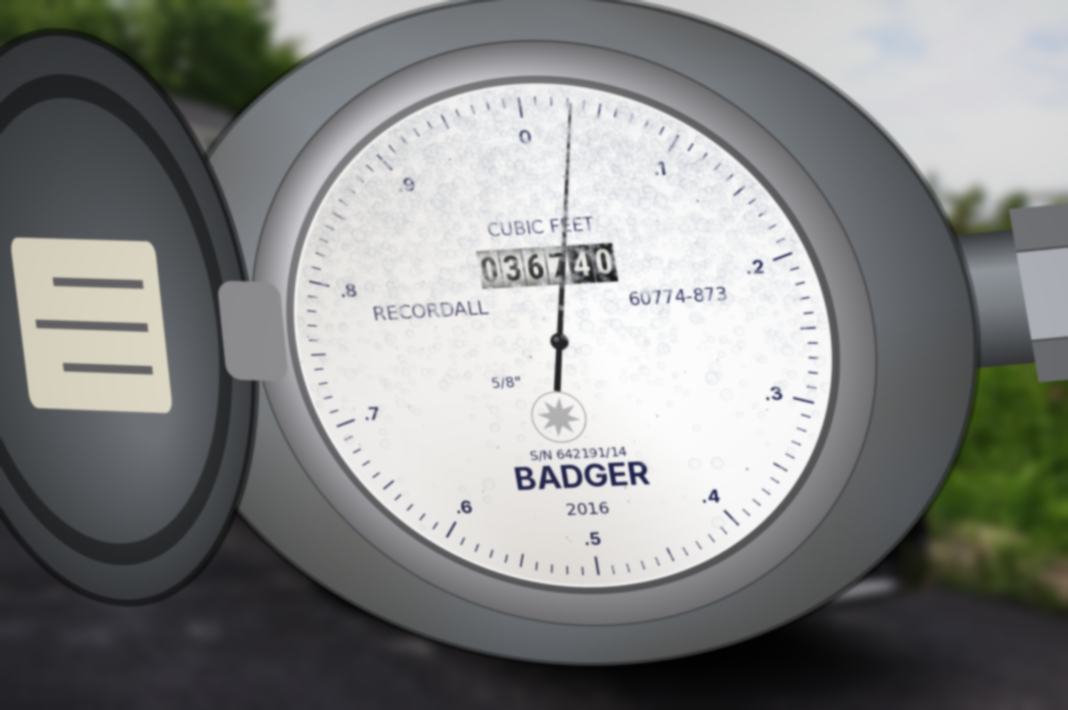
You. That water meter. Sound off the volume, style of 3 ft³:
36740.03 ft³
